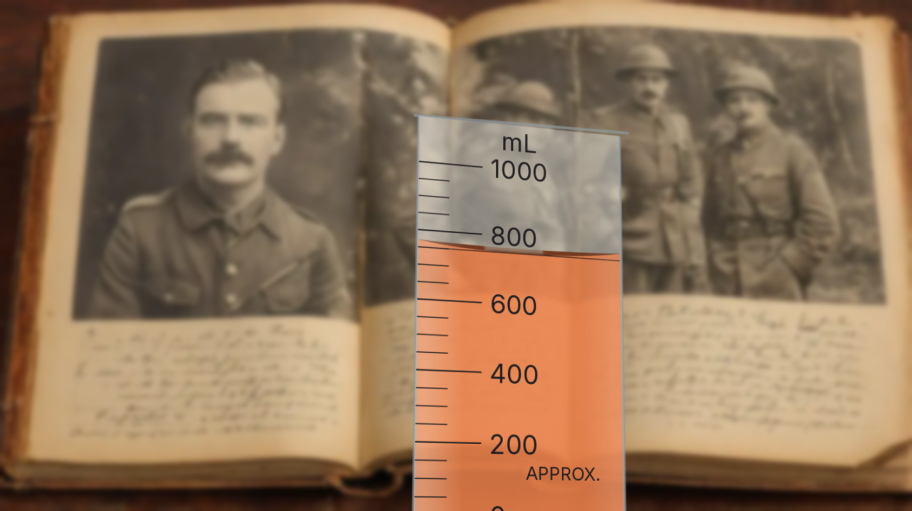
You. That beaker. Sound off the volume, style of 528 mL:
750 mL
